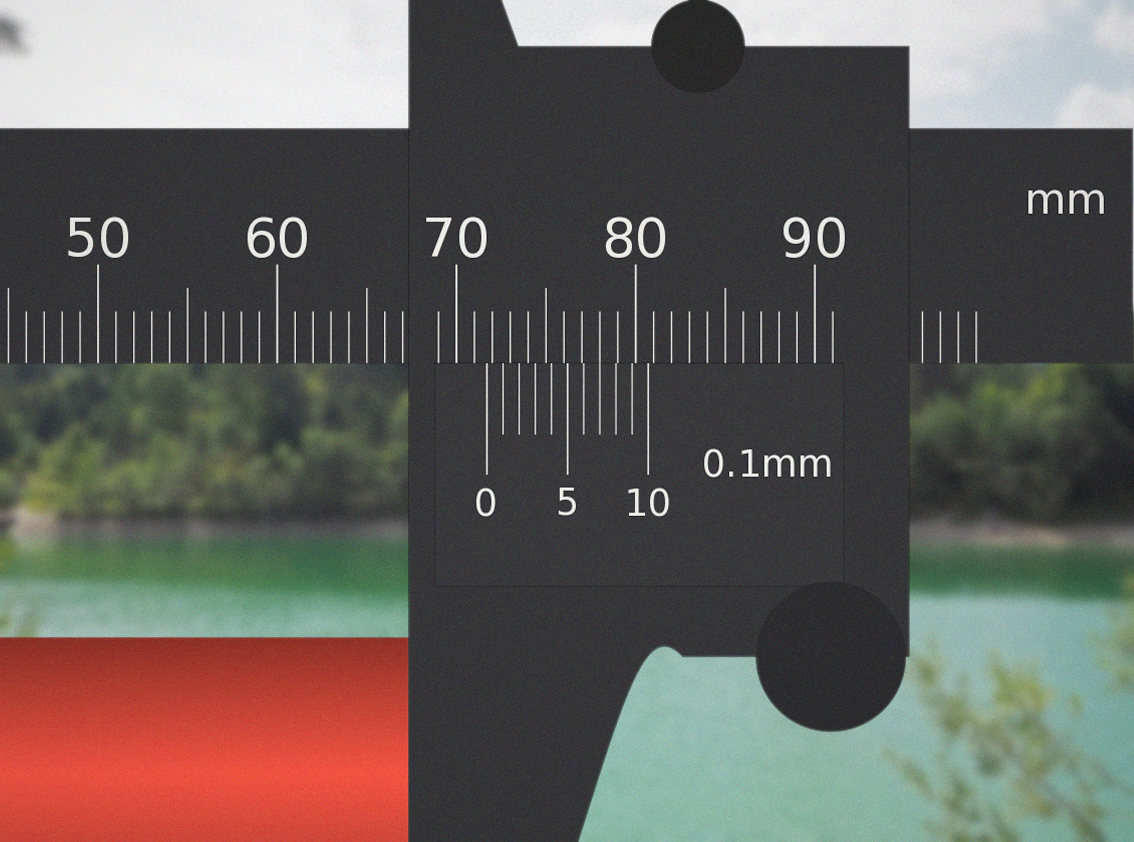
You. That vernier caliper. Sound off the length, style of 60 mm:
71.7 mm
